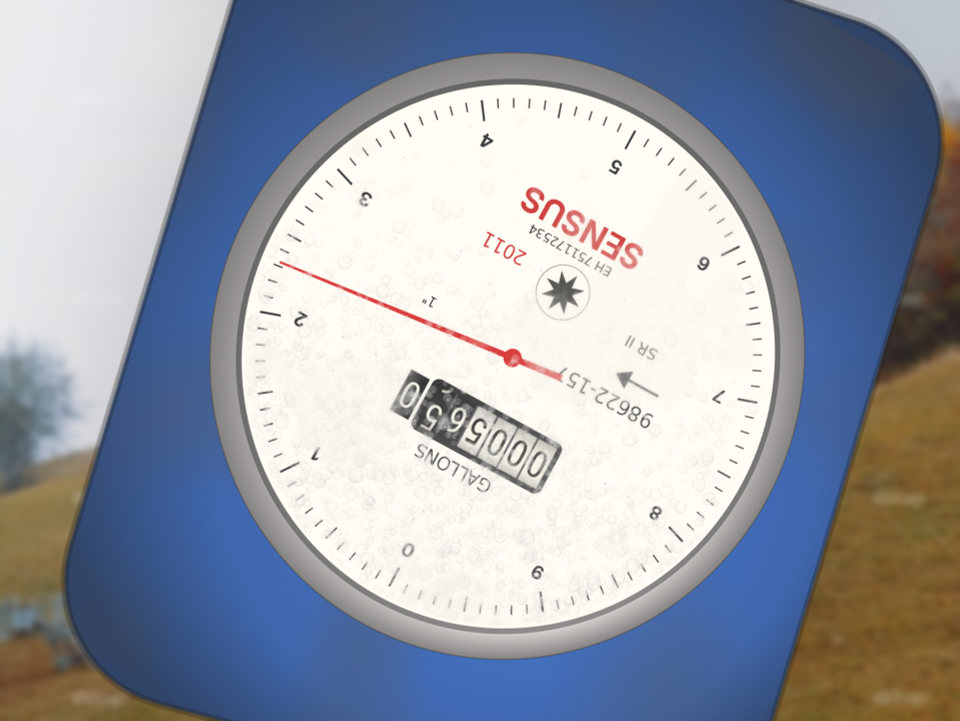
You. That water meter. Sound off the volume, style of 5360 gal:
5652.3 gal
